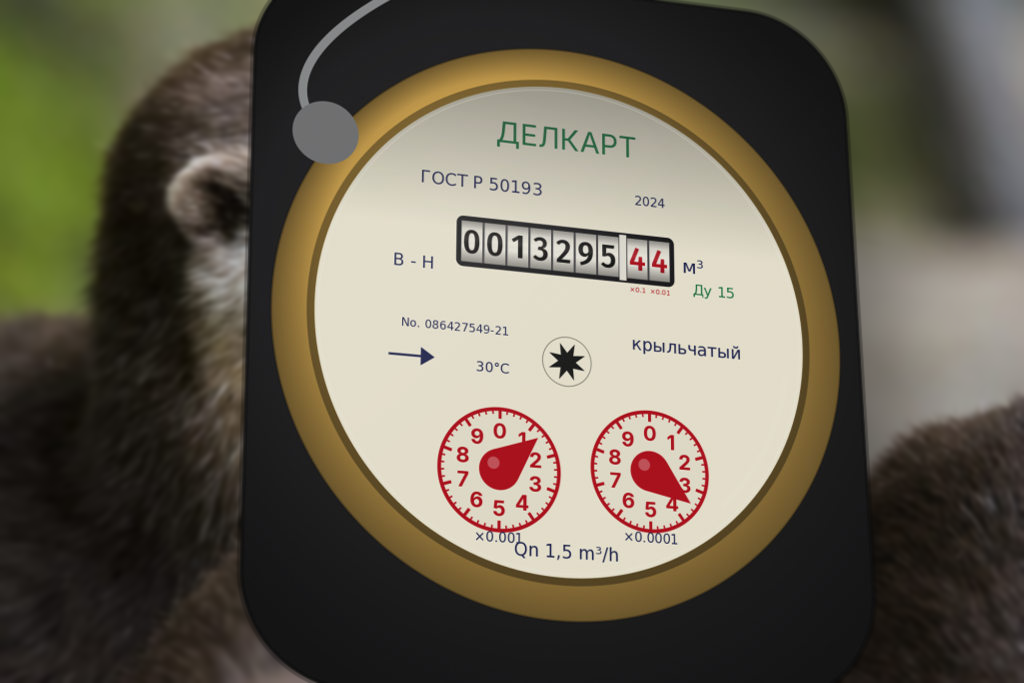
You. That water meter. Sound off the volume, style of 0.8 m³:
13295.4413 m³
